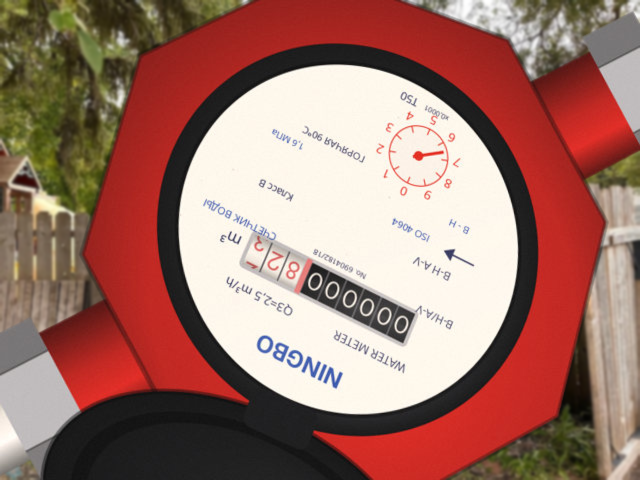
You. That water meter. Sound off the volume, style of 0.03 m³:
0.8226 m³
